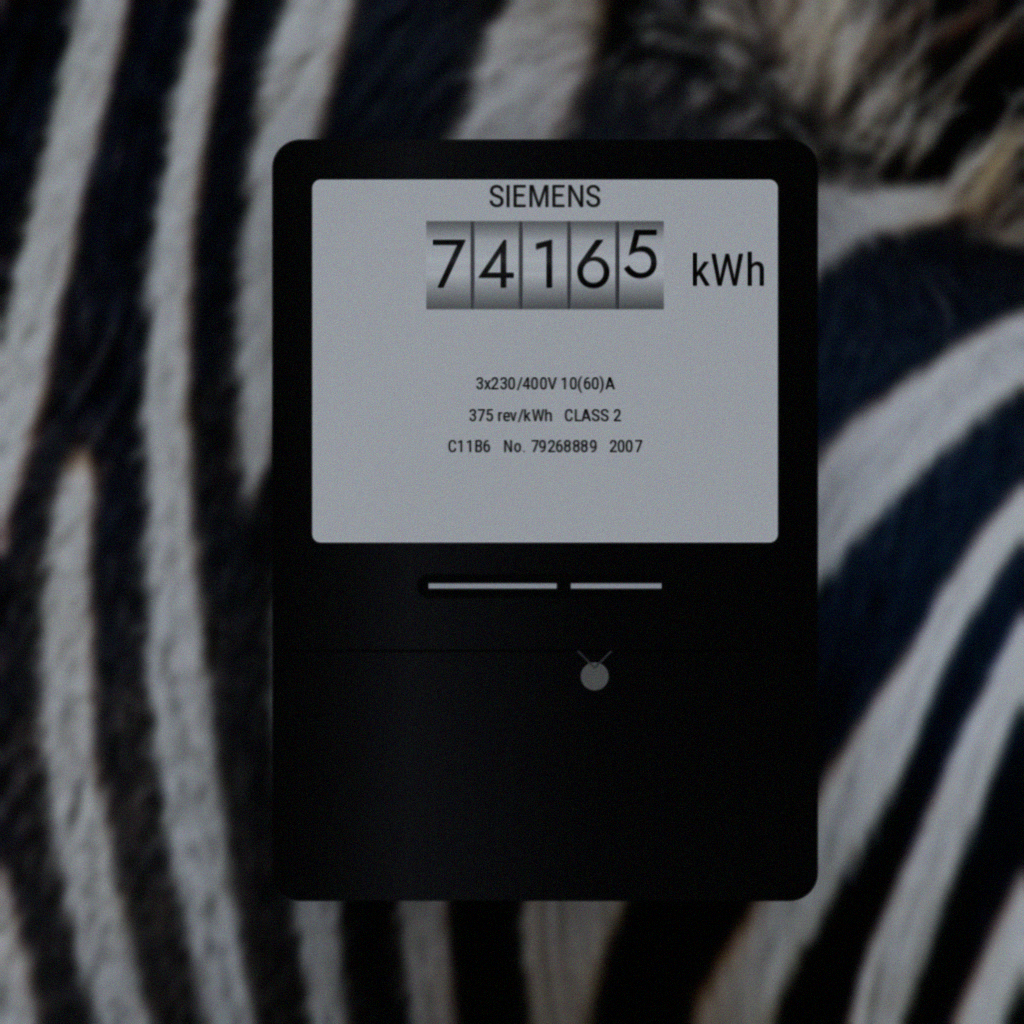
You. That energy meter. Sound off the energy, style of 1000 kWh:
74165 kWh
